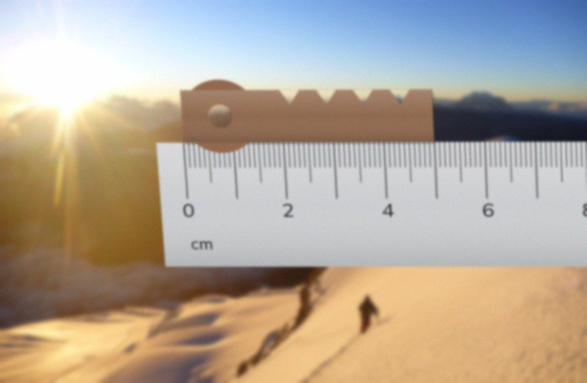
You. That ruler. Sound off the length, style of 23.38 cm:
5 cm
